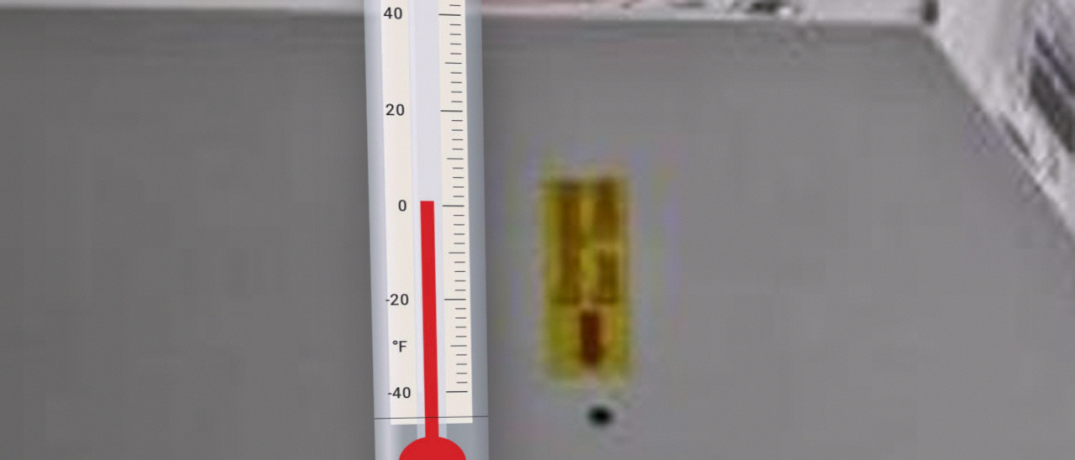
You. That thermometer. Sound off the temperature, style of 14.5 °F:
1 °F
